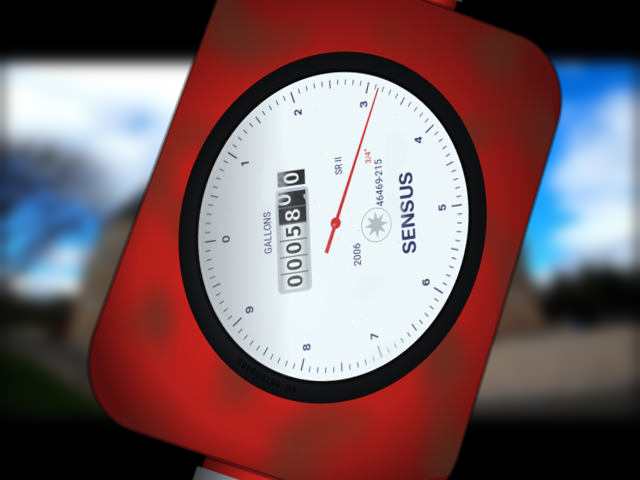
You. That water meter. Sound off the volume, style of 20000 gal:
5803.1 gal
